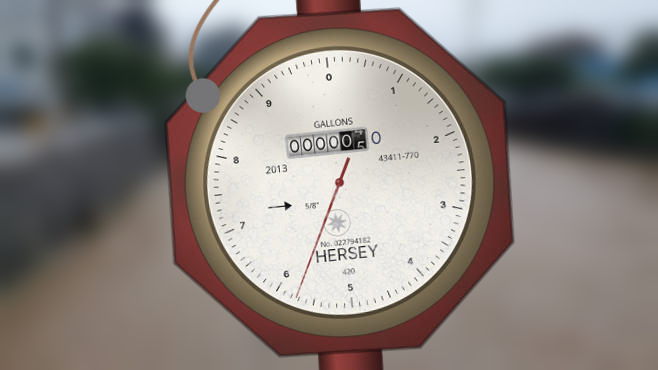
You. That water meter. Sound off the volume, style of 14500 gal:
45.7 gal
